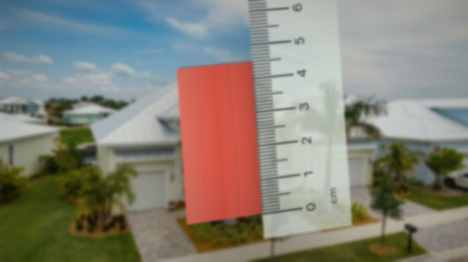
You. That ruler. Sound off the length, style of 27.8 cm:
4.5 cm
